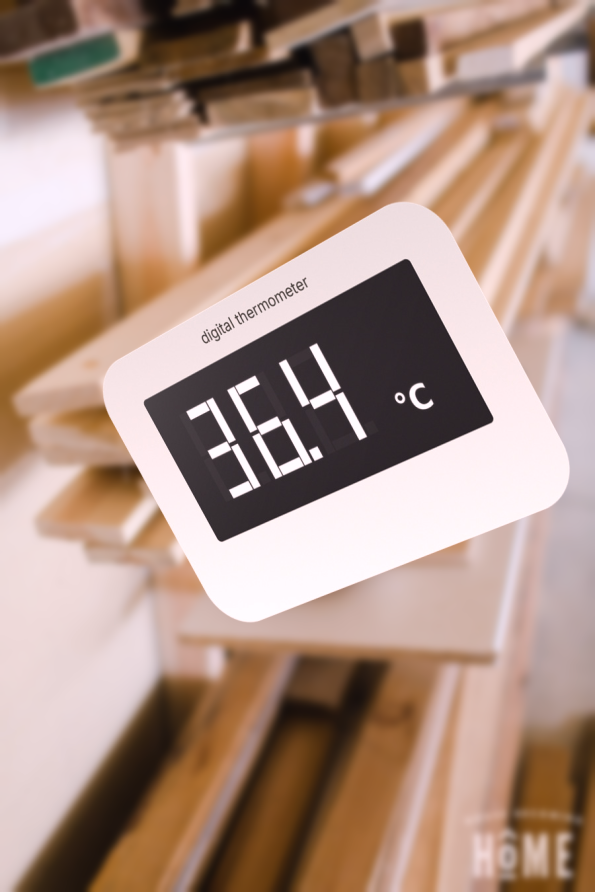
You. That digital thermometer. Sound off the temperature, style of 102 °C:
36.4 °C
